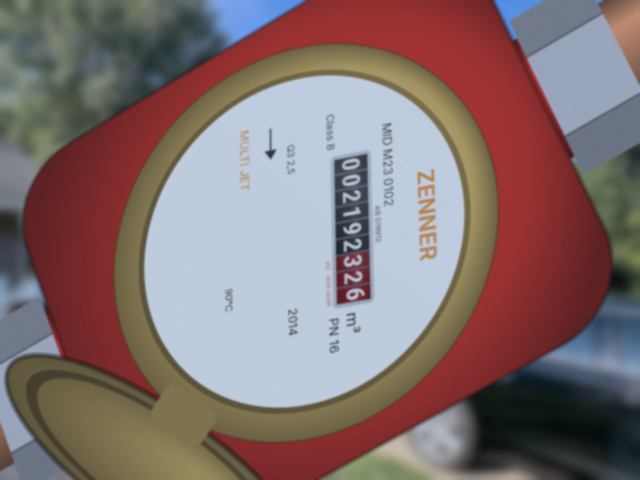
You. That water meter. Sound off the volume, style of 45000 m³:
2192.326 m³
